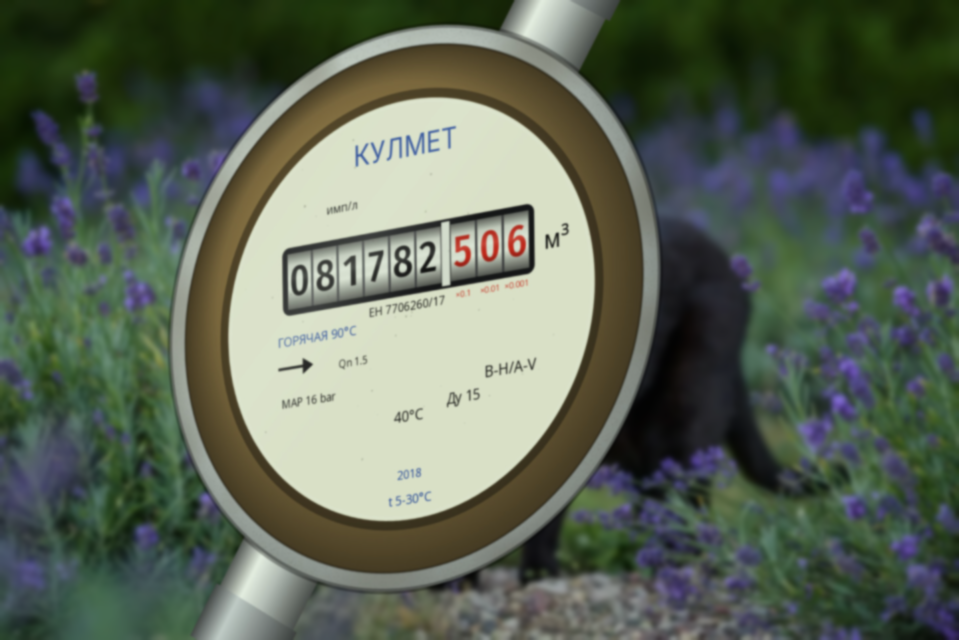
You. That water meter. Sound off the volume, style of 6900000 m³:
81782.506 m³
